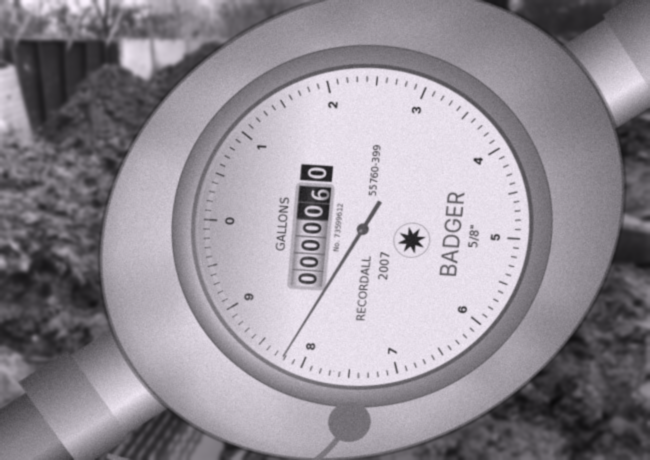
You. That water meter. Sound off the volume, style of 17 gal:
58.2 gal
